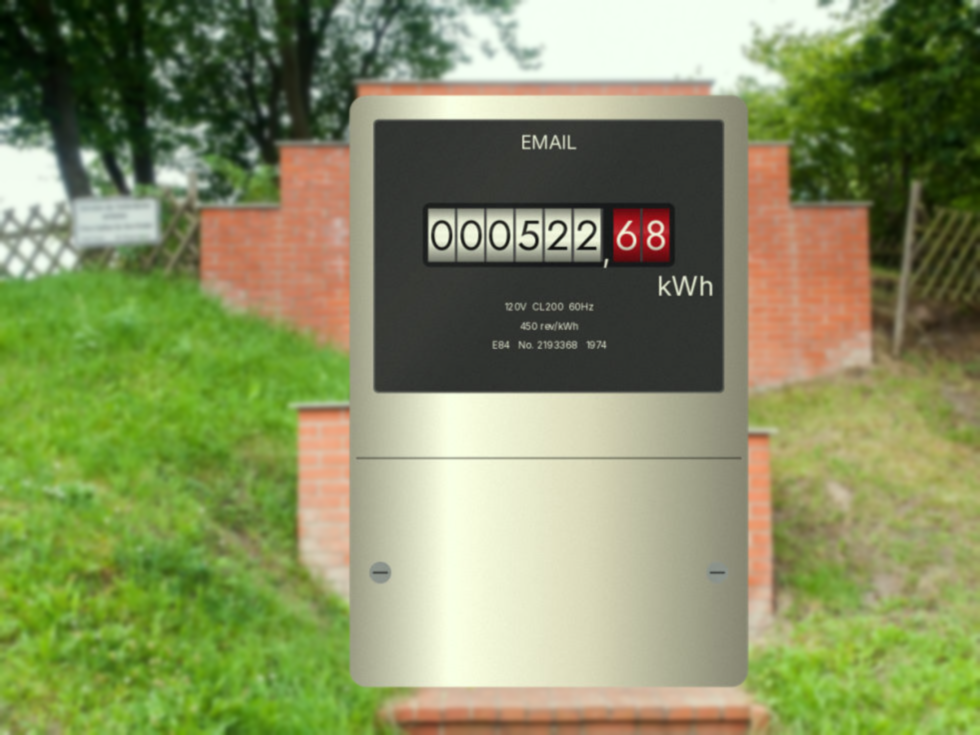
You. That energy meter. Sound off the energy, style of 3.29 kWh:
522.68 kWh
